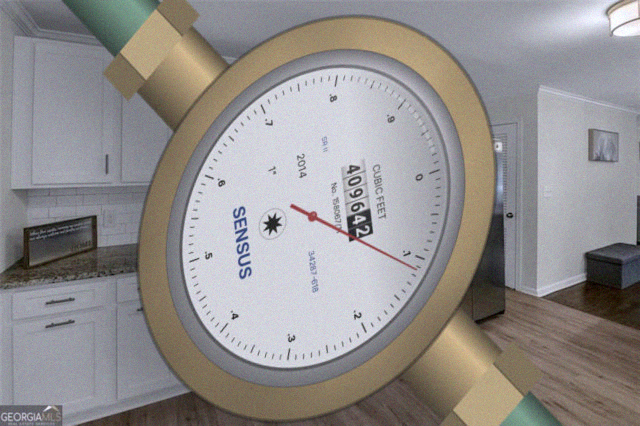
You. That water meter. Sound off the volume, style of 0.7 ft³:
409642.11 ft³
